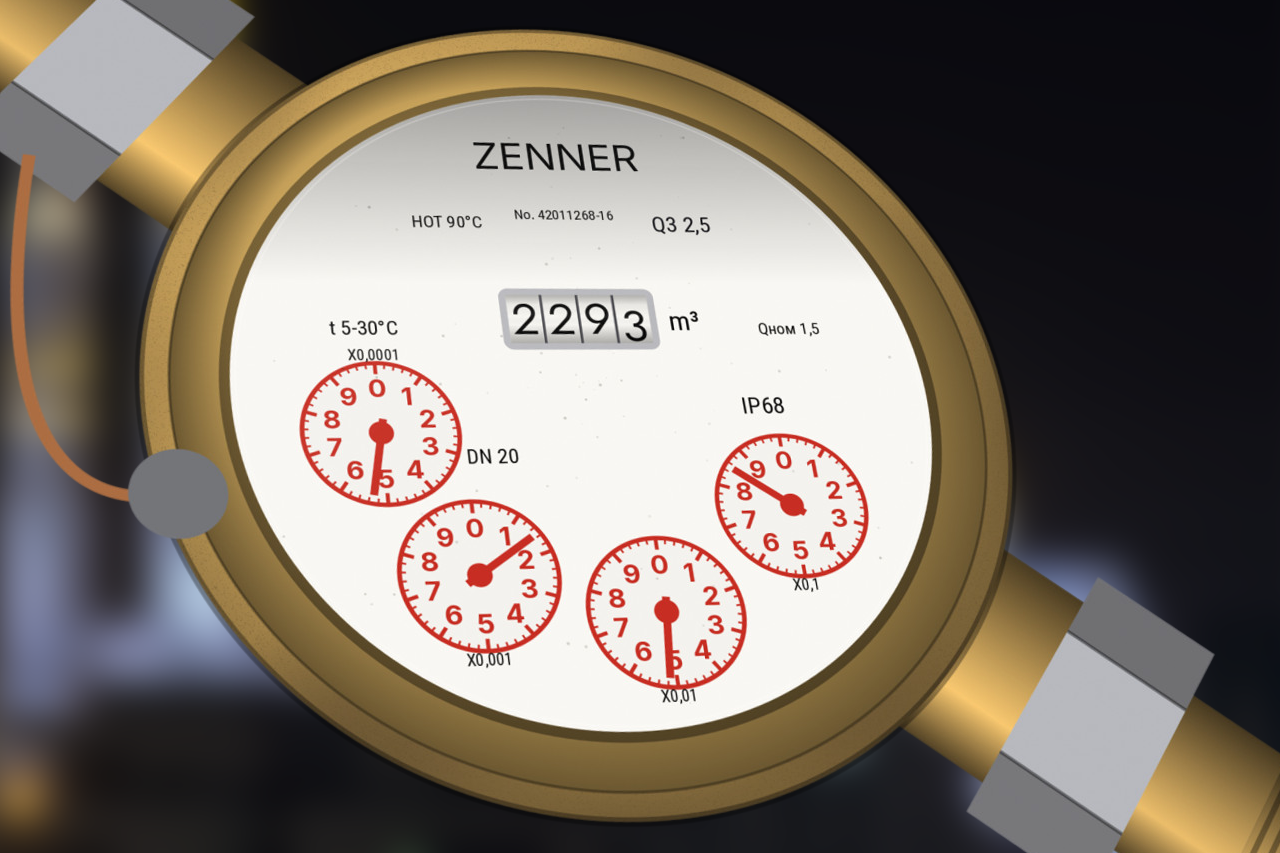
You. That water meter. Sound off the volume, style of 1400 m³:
2292.8515 m³
